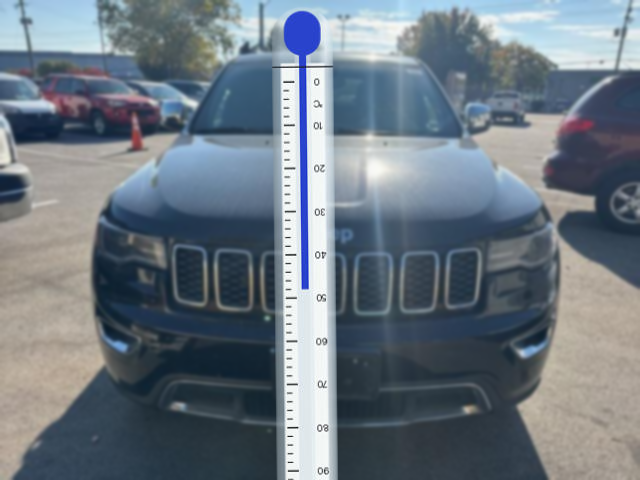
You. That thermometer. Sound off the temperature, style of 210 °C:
48 °C
